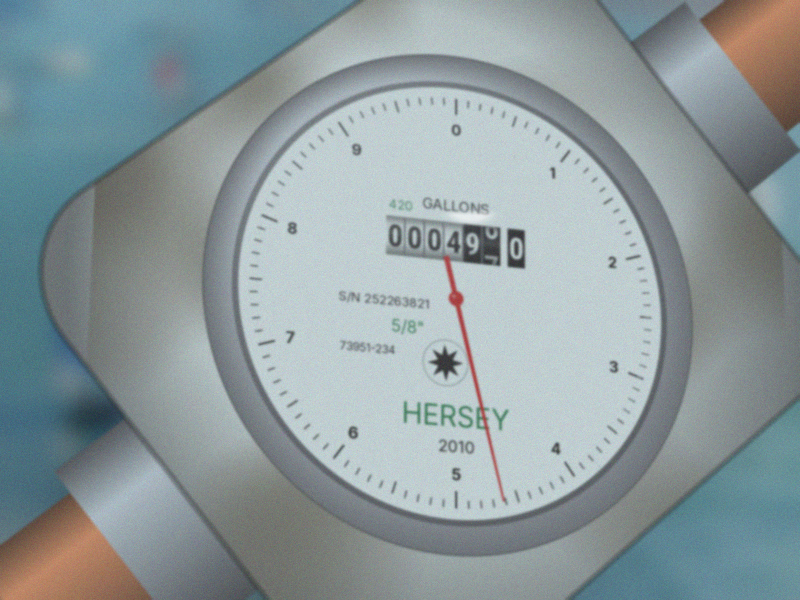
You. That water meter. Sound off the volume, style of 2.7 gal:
4964.6 gal
